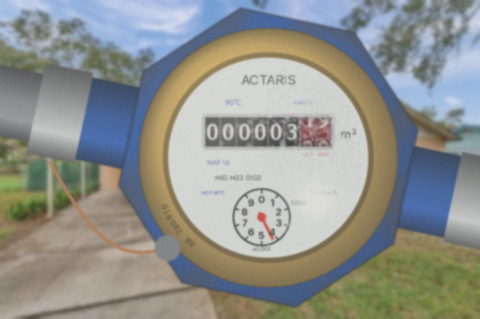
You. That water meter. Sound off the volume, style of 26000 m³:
3.194 m³
